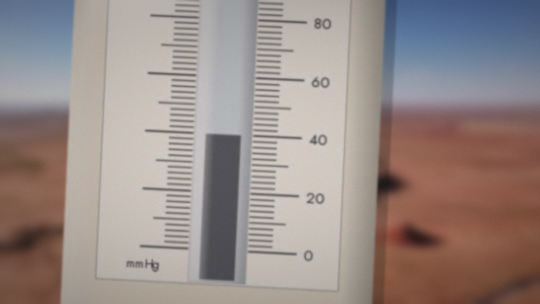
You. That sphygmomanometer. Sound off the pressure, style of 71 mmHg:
40 mmHg
